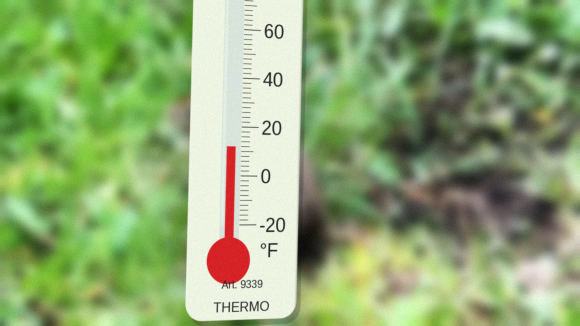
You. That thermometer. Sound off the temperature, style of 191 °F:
12 °F
